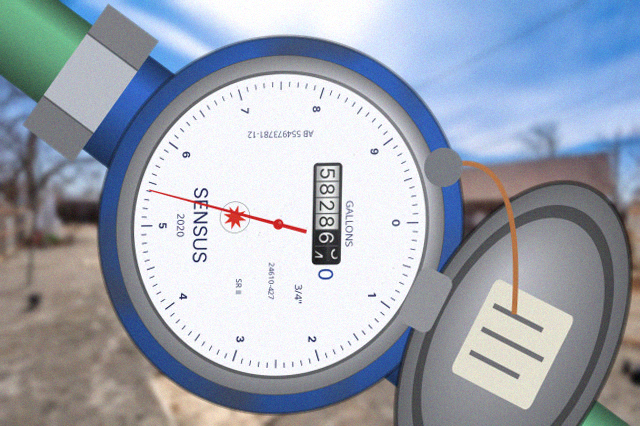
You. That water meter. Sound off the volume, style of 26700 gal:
5828635.4 gal
